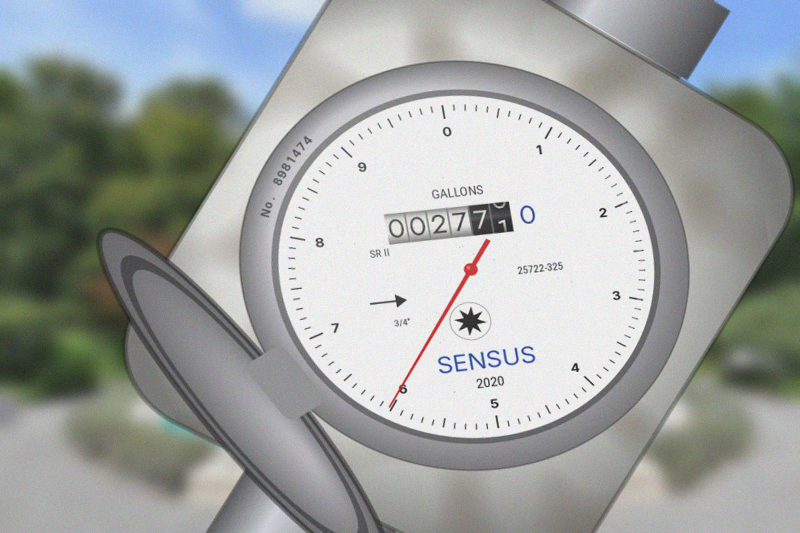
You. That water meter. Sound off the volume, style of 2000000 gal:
27706.0 gal
